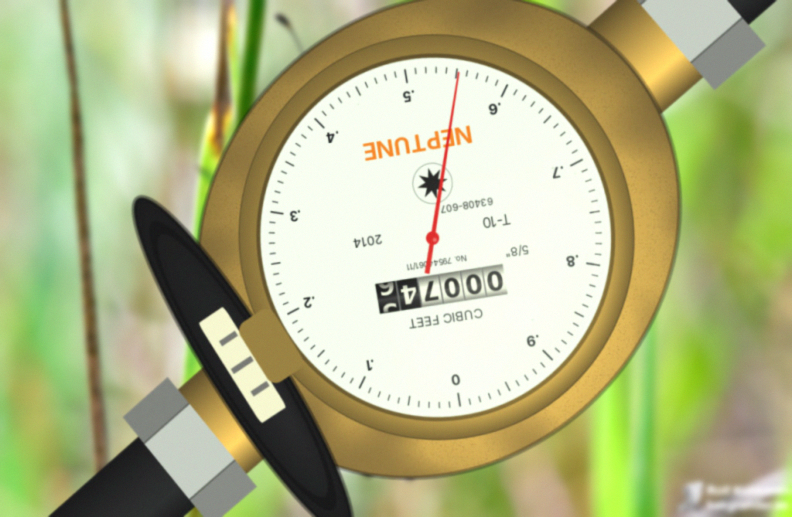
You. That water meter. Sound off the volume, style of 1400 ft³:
745.55 ft³
